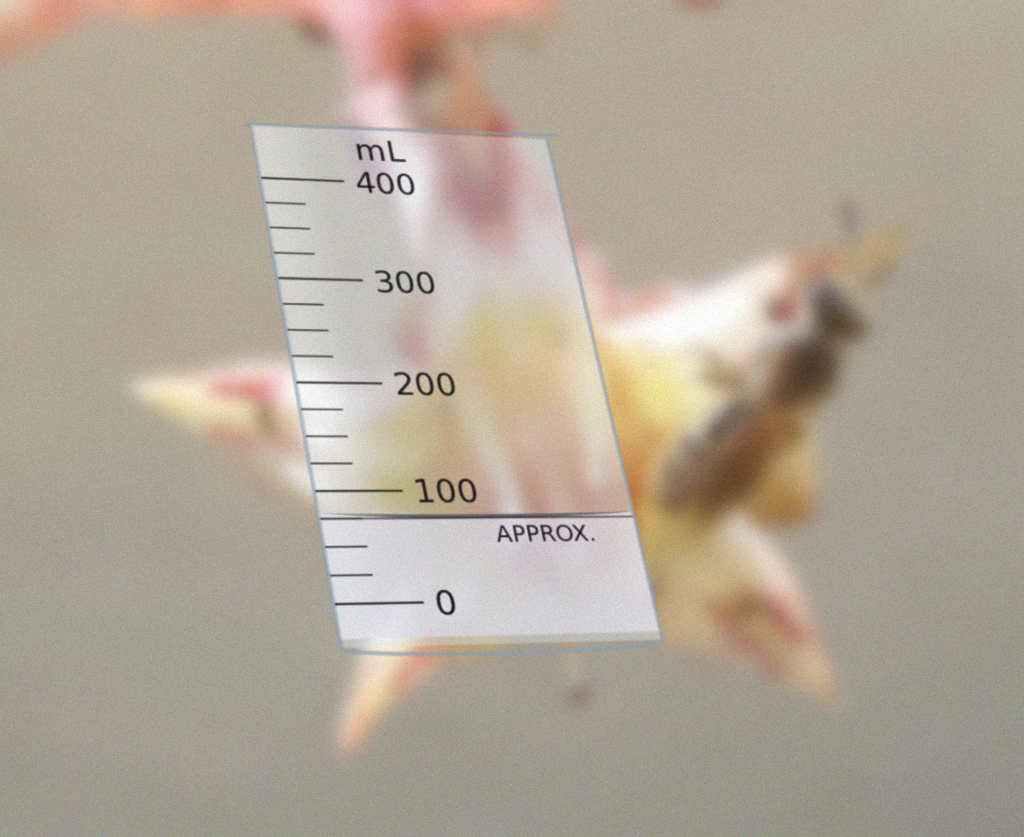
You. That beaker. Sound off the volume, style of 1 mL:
75 mL
